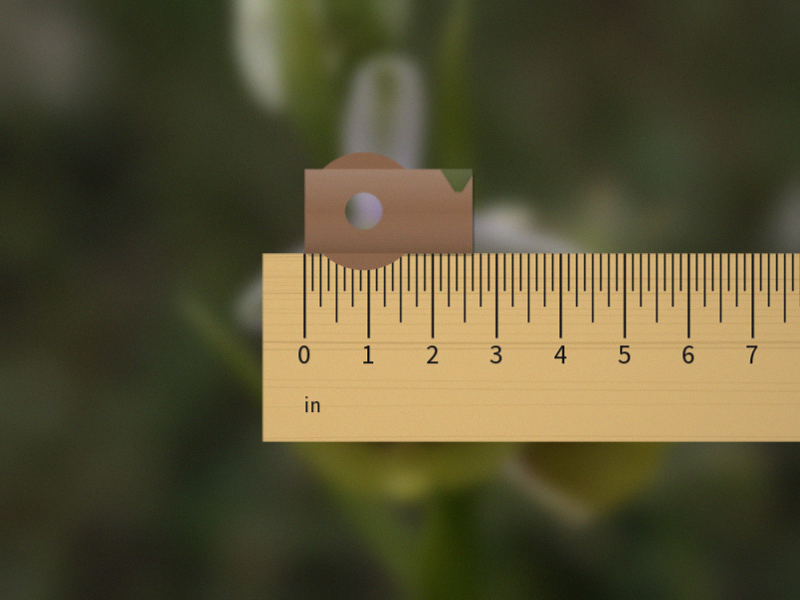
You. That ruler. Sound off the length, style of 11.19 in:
2.625 in
